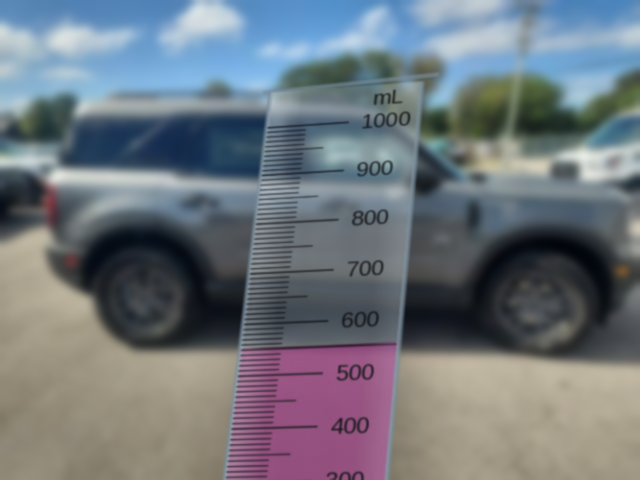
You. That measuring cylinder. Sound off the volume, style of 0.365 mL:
550 mL
